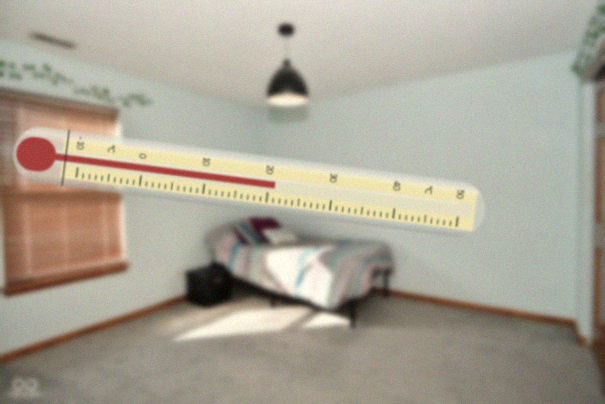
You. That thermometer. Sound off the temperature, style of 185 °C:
21 °C
